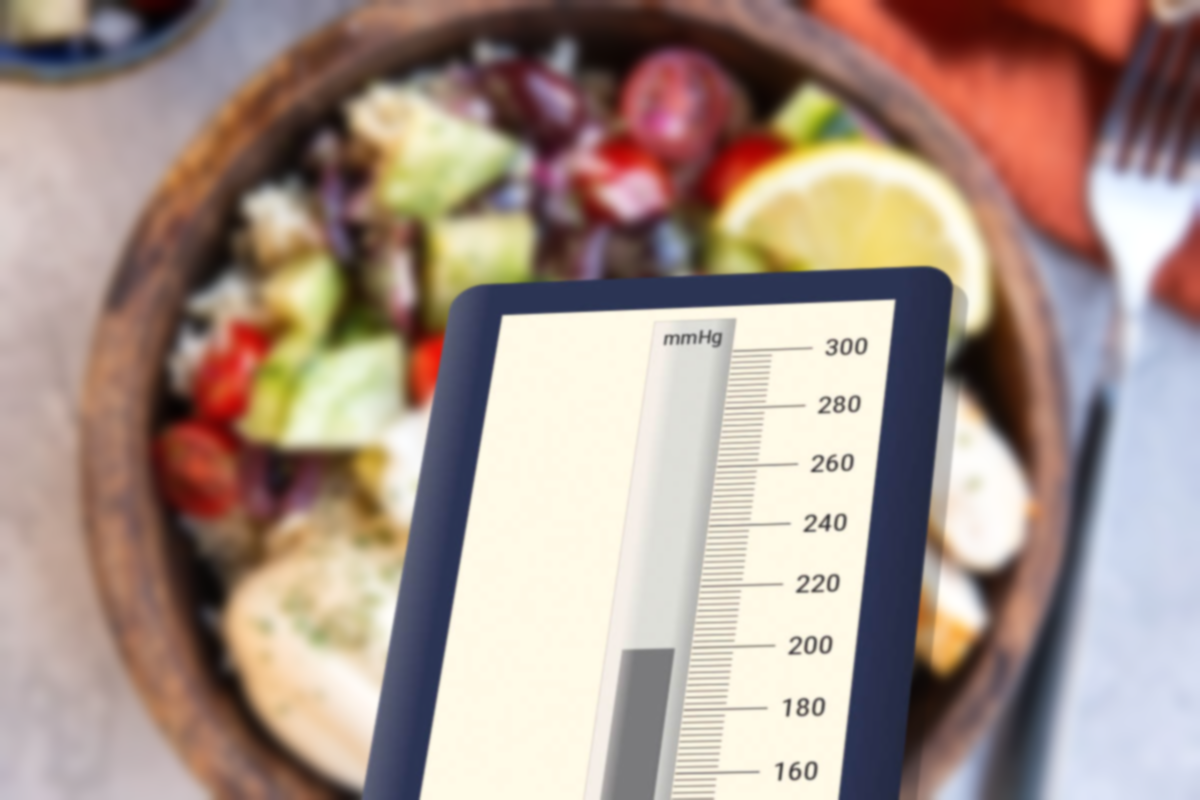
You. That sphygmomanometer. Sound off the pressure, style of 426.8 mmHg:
200 mmHg
